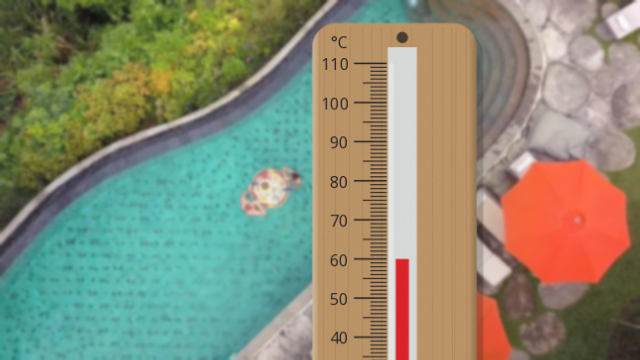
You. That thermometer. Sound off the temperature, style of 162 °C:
60 °C
